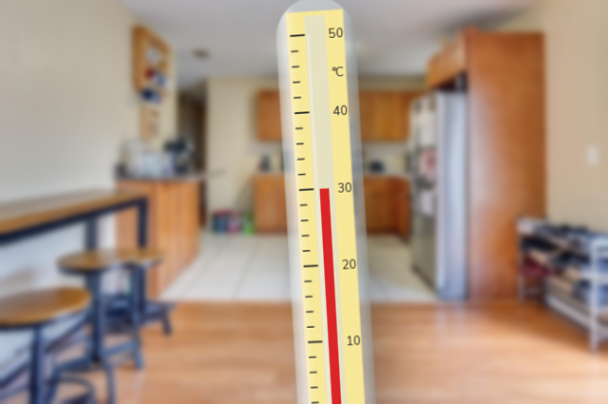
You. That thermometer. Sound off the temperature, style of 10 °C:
30 °C
